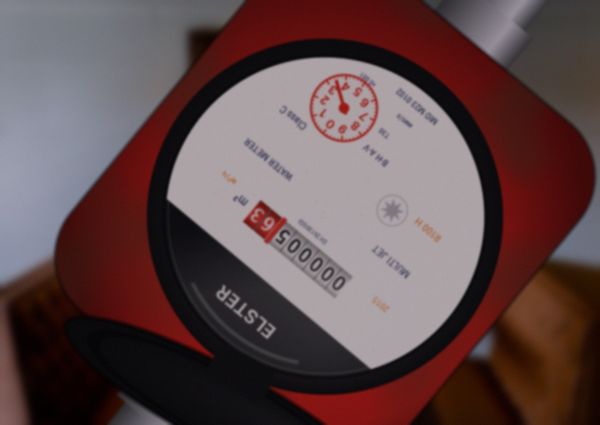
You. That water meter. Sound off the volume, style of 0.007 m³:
5.633 m³
